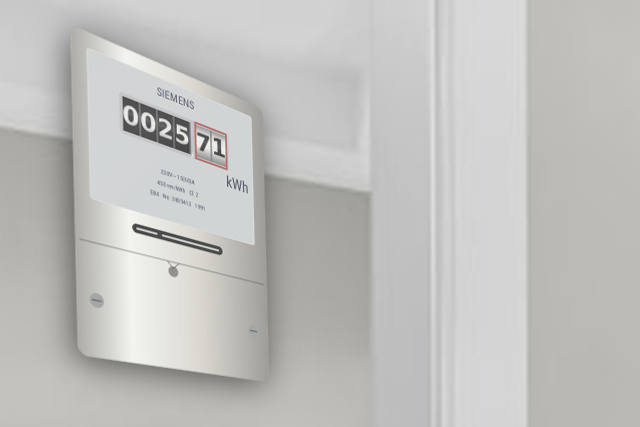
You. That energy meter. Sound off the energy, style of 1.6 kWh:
25.71 kWh
